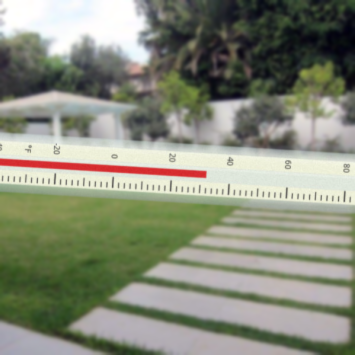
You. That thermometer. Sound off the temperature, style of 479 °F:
32 °F
